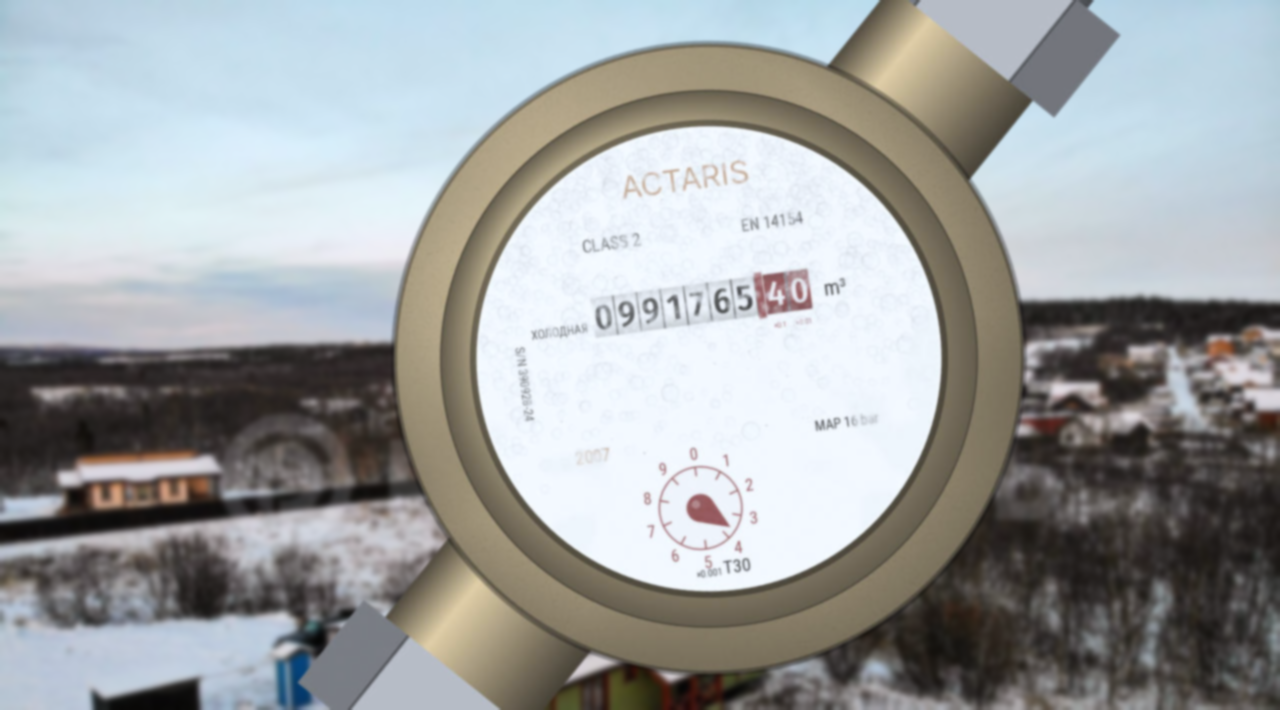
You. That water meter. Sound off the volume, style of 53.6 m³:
991765.403 m³
